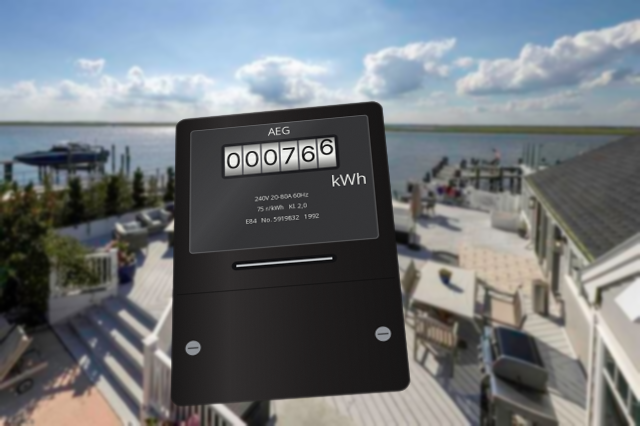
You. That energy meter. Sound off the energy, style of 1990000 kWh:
766 kWh
